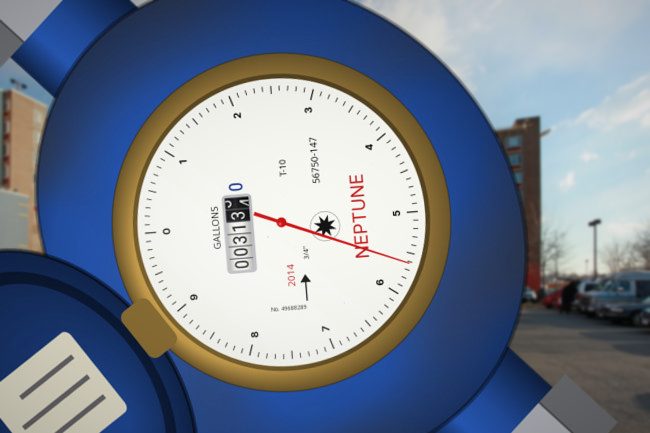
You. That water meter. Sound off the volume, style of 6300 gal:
31335.6 gal
